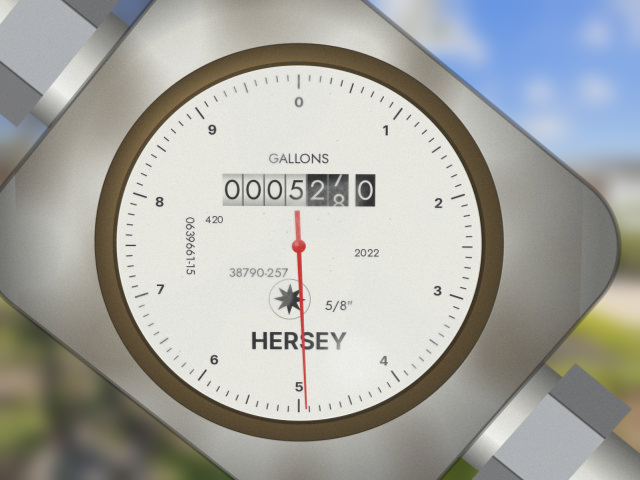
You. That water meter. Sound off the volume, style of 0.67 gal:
5274.9 gal
